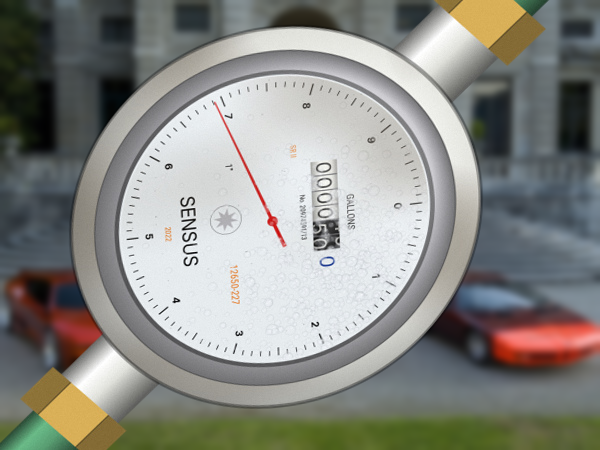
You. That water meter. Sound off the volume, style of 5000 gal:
496.9 gal
